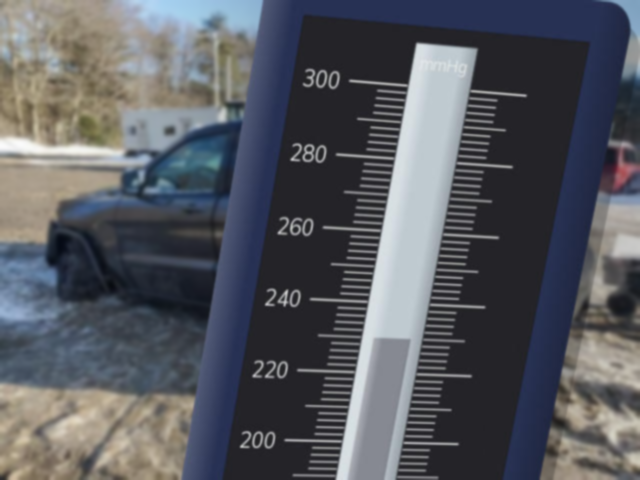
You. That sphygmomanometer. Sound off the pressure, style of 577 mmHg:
230 mmHg
